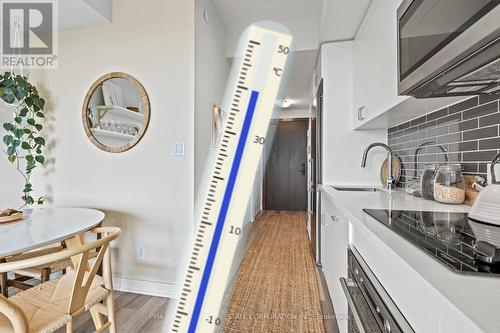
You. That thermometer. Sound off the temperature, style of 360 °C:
40 °C
